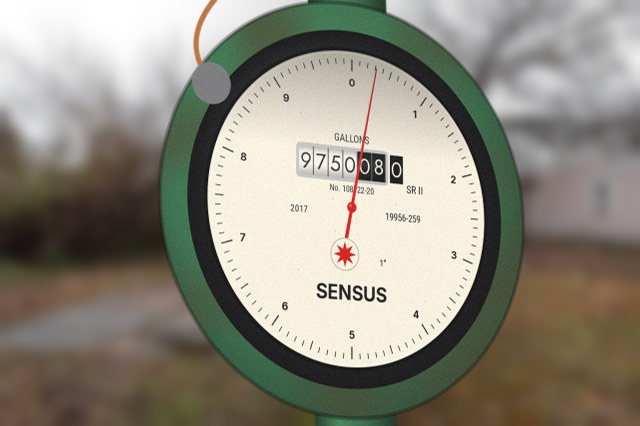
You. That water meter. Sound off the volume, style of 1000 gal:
9750080.3 gal
